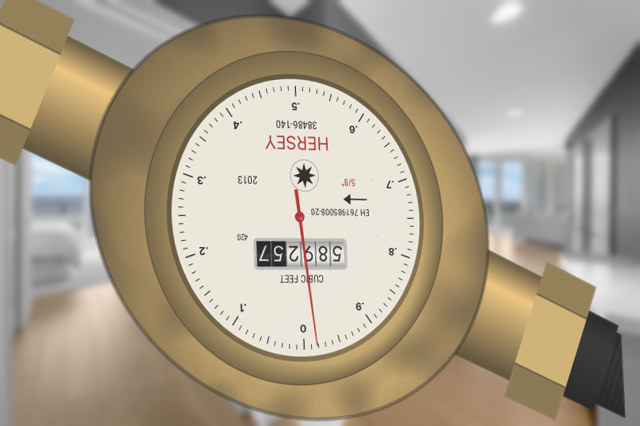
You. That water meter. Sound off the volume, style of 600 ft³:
589256.98 ft³
